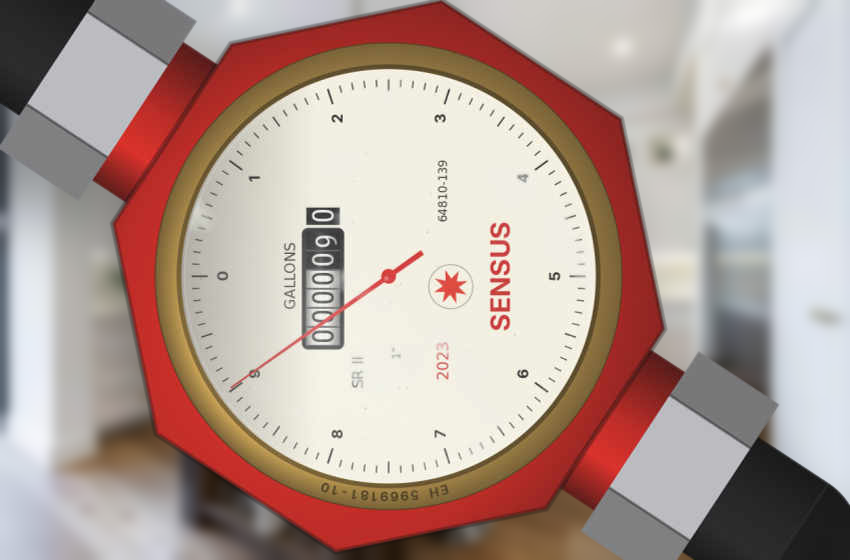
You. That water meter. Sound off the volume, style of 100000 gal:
89.0 gal
